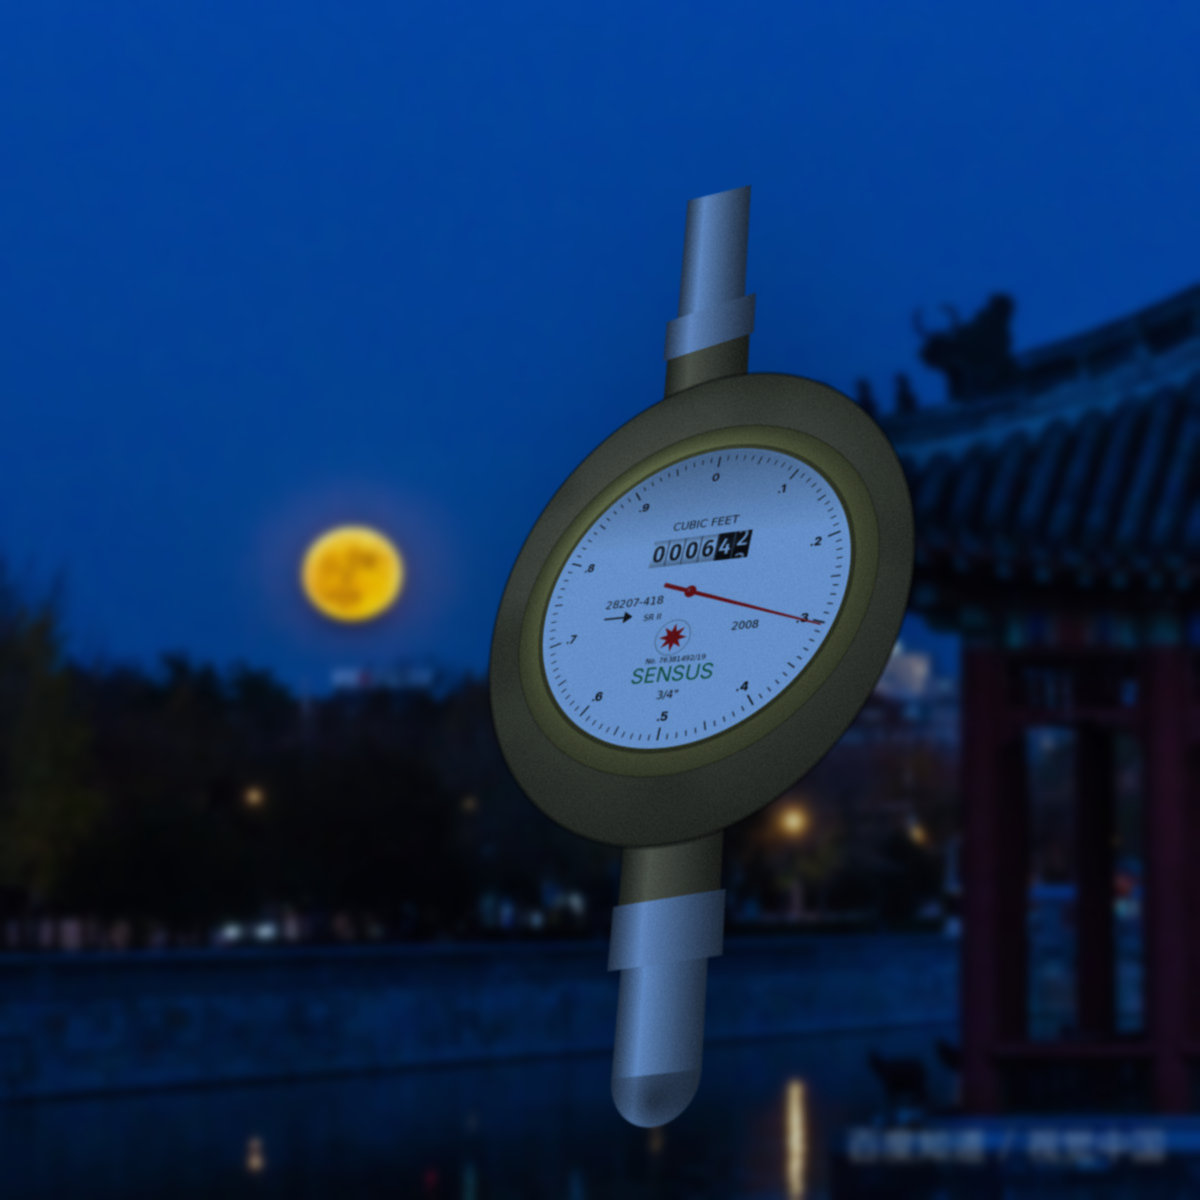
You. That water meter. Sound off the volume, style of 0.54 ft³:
642.30 ft³
